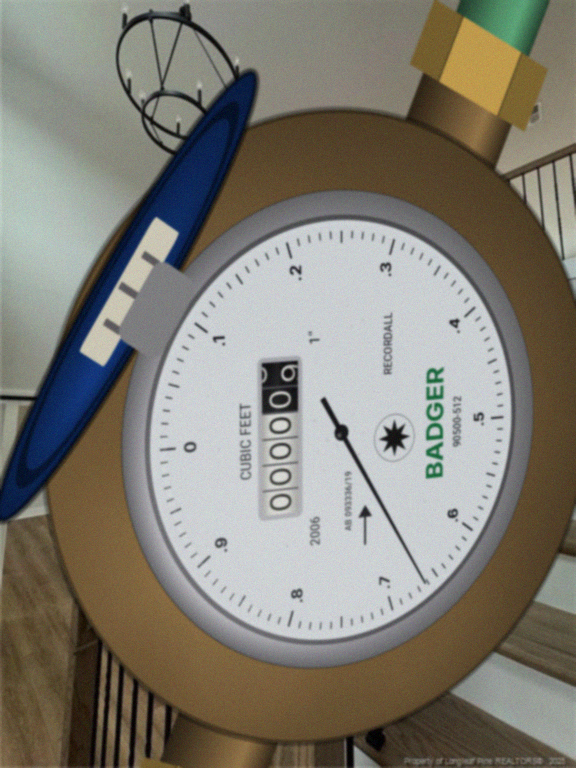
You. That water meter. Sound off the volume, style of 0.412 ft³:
8.66 ft³
